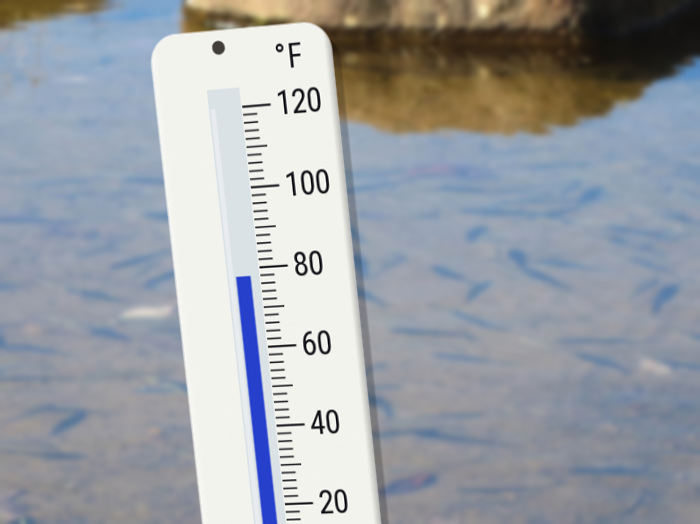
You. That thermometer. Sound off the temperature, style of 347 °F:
78 °F
